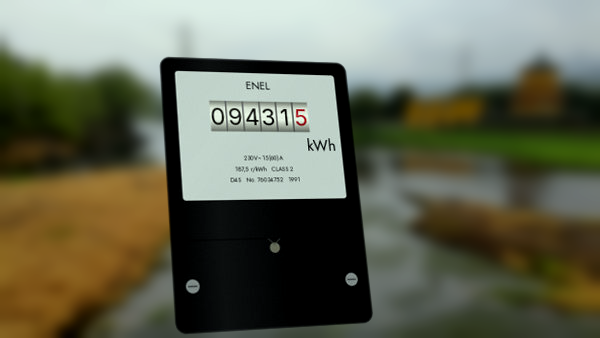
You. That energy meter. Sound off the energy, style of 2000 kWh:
9431.5 kWh
